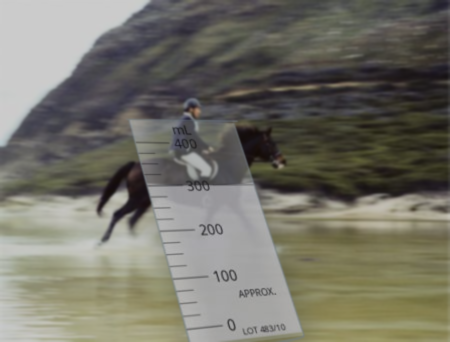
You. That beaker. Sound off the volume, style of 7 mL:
300 mL
